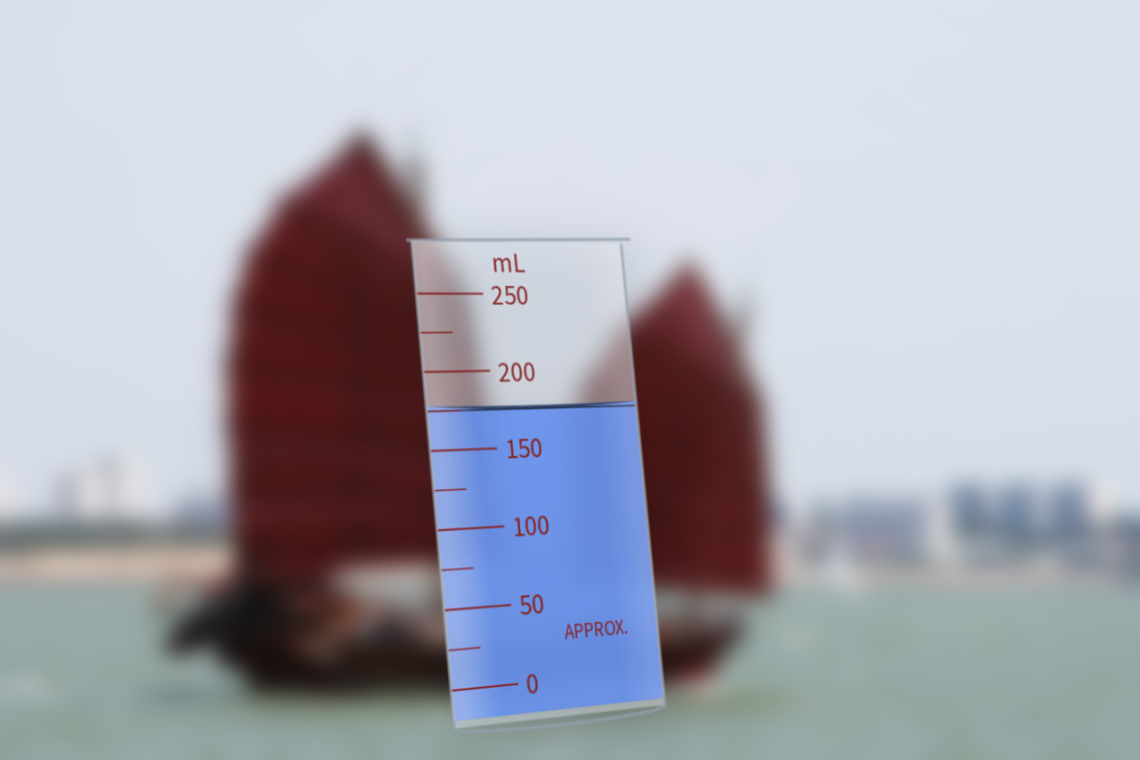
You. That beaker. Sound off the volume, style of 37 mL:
175 mL
